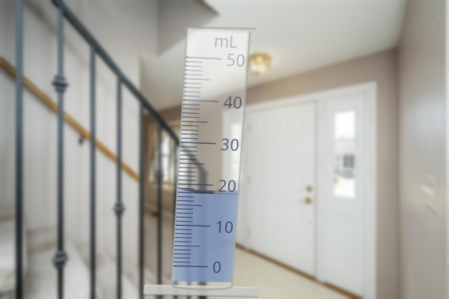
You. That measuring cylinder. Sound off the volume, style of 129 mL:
18 mL
